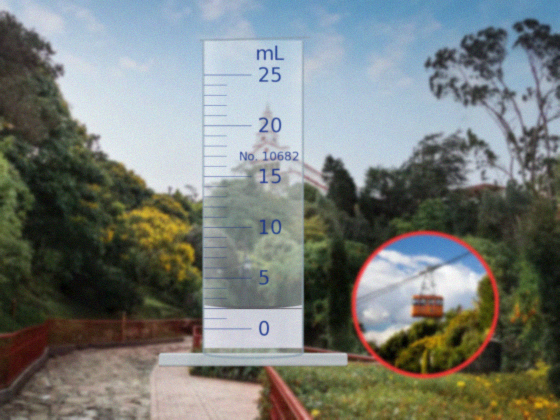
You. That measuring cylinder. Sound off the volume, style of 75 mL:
2 mL
